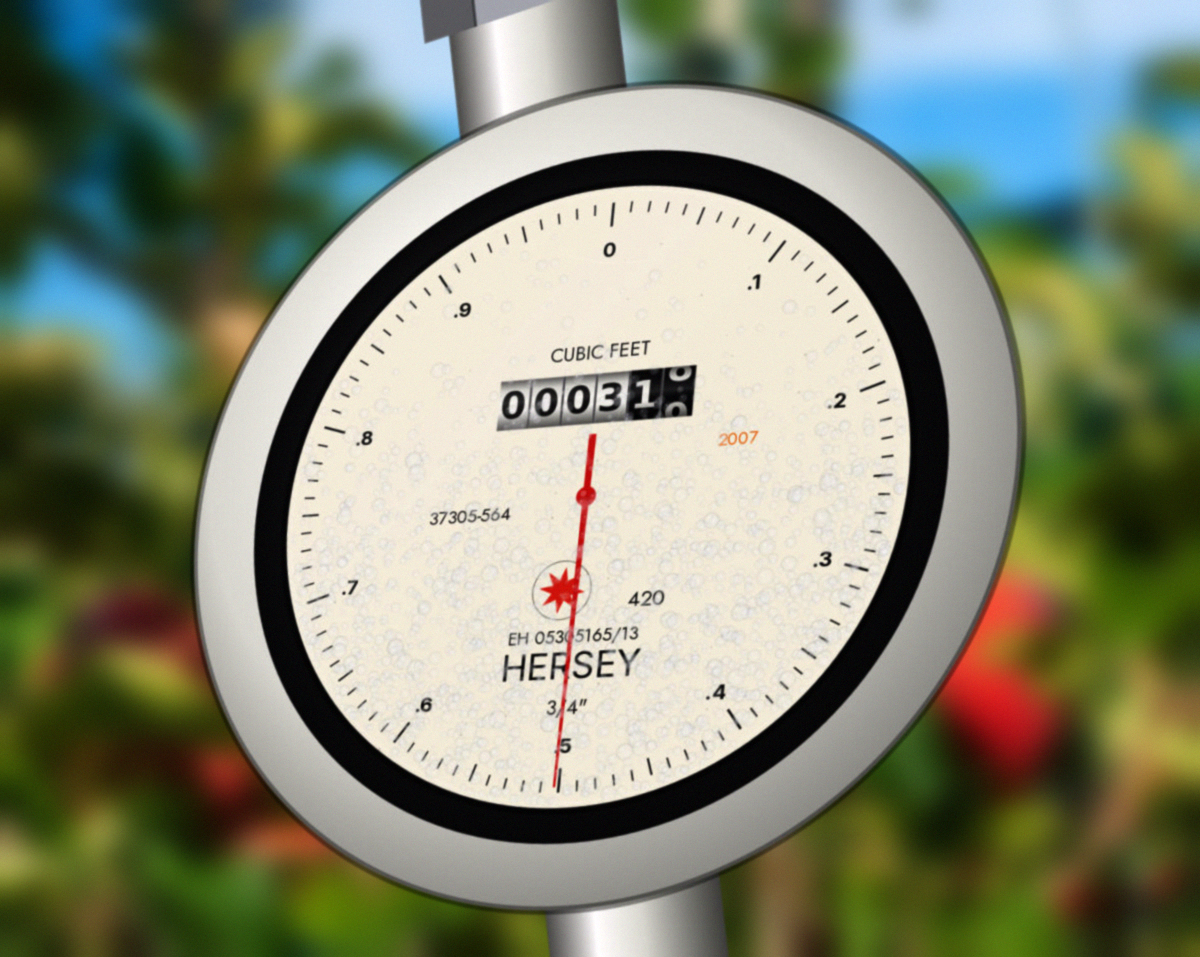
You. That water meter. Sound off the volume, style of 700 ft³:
318.50 ft³
